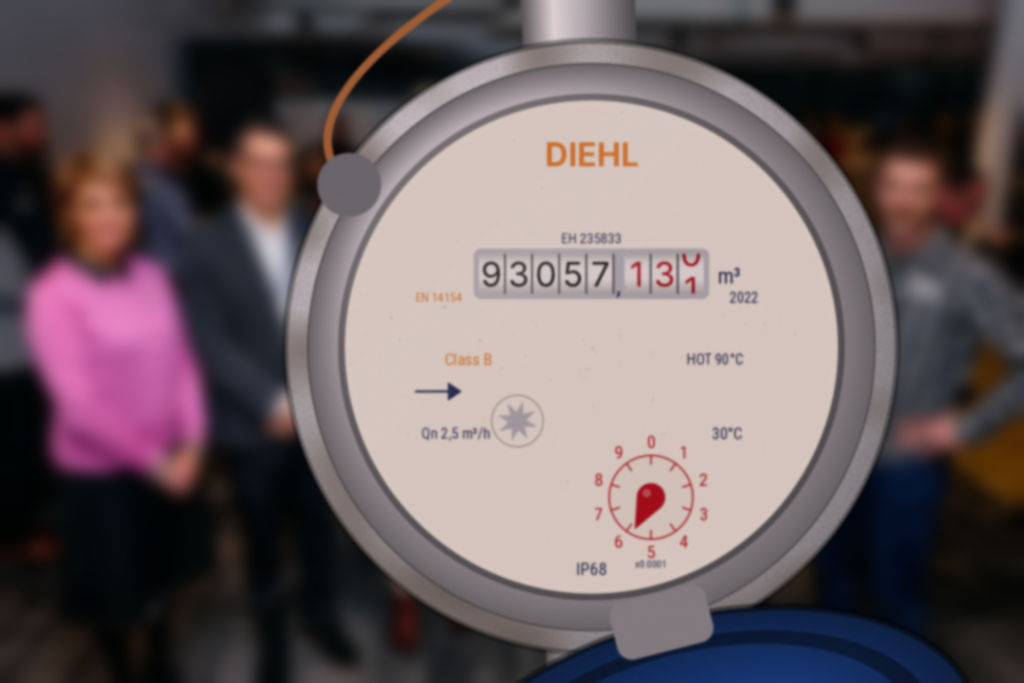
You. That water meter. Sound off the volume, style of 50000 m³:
93057.1305 m³
